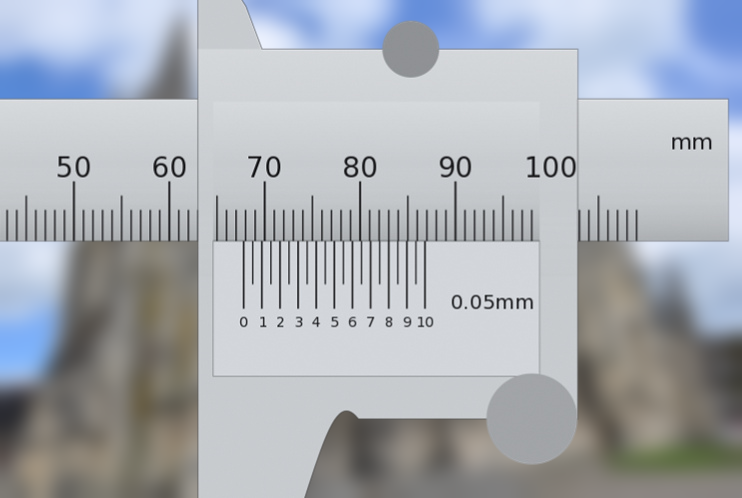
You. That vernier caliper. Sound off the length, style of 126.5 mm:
67.8 mm
